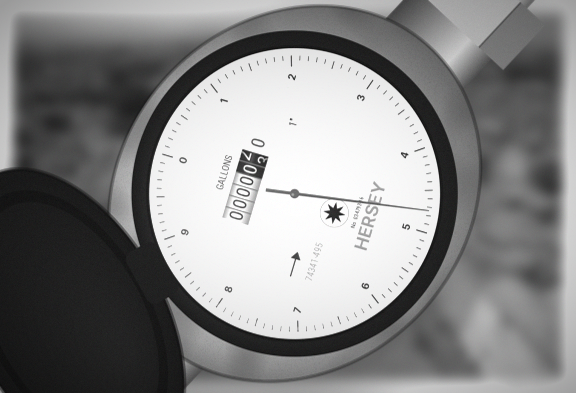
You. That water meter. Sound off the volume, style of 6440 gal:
24.7 gal
